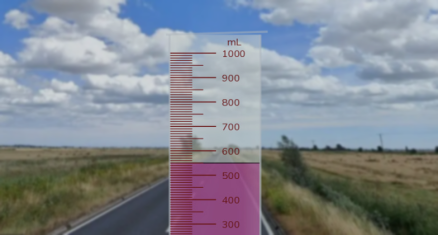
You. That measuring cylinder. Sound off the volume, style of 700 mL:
550 mL
